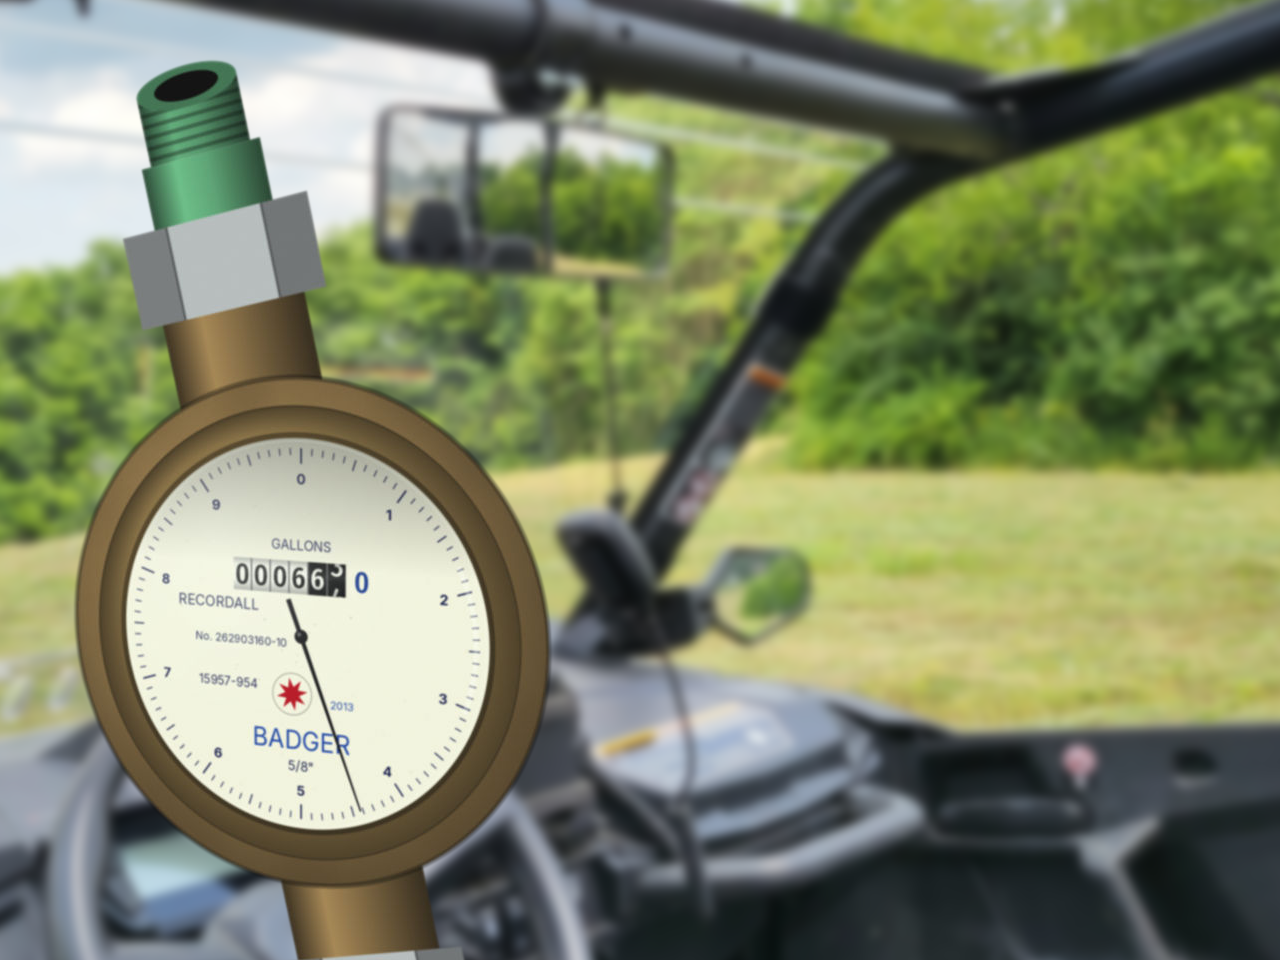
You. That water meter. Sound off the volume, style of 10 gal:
6634.4 gal
